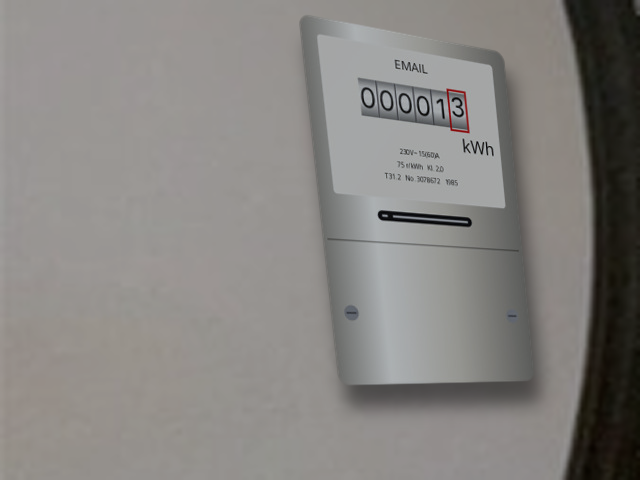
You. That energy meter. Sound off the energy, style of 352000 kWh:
1.3 kWh
